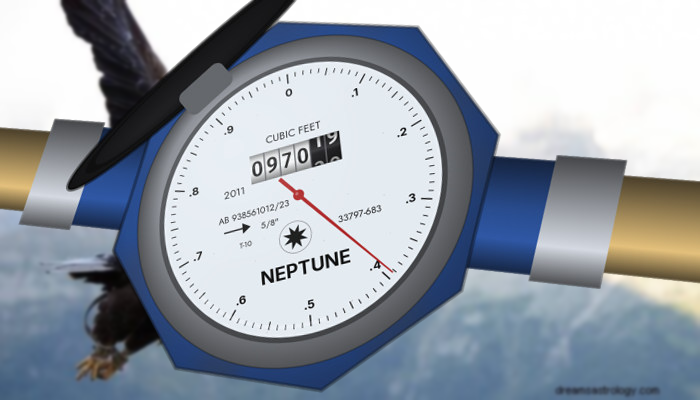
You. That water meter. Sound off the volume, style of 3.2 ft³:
97019.39 ft³
